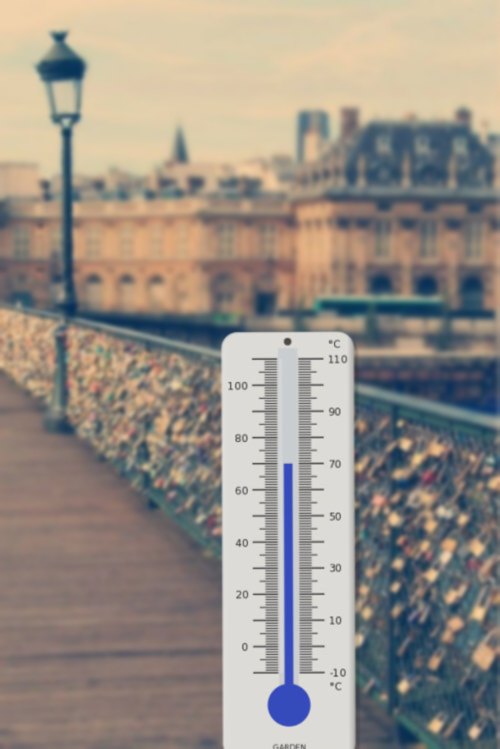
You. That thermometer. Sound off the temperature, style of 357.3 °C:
70 °C
